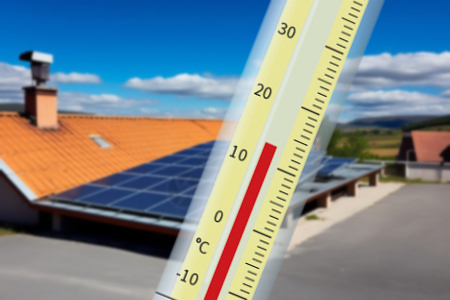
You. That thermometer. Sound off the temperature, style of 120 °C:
13 °C
